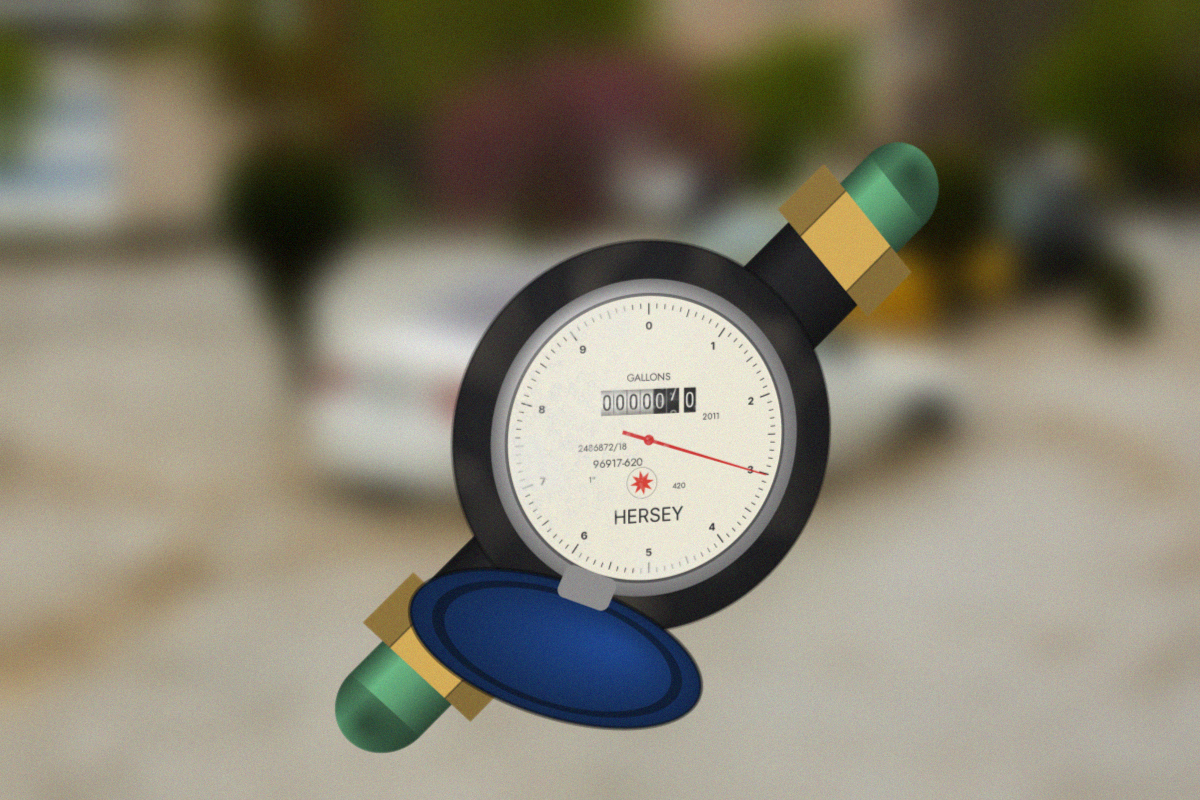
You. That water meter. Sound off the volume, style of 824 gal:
73.0 gal
